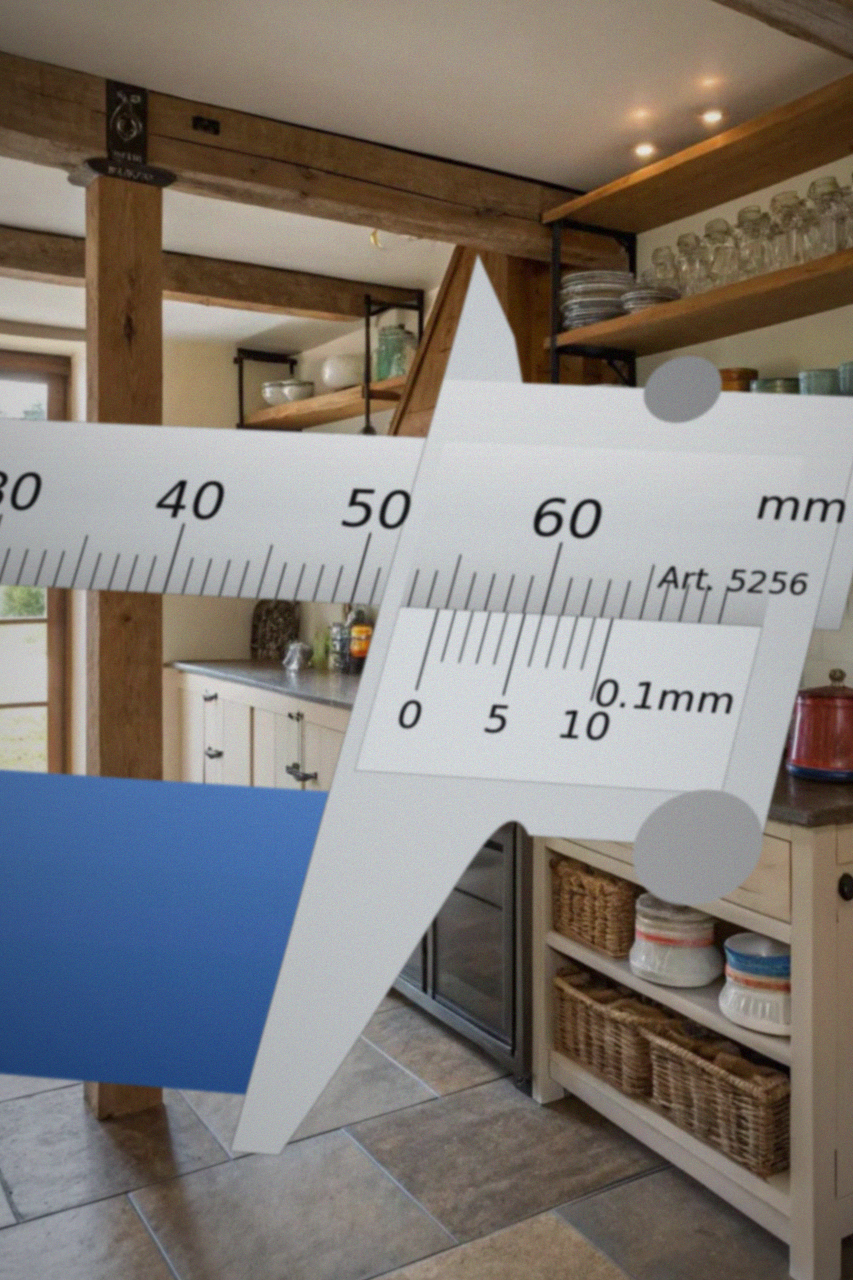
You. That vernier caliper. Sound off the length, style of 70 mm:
54.6 mm
